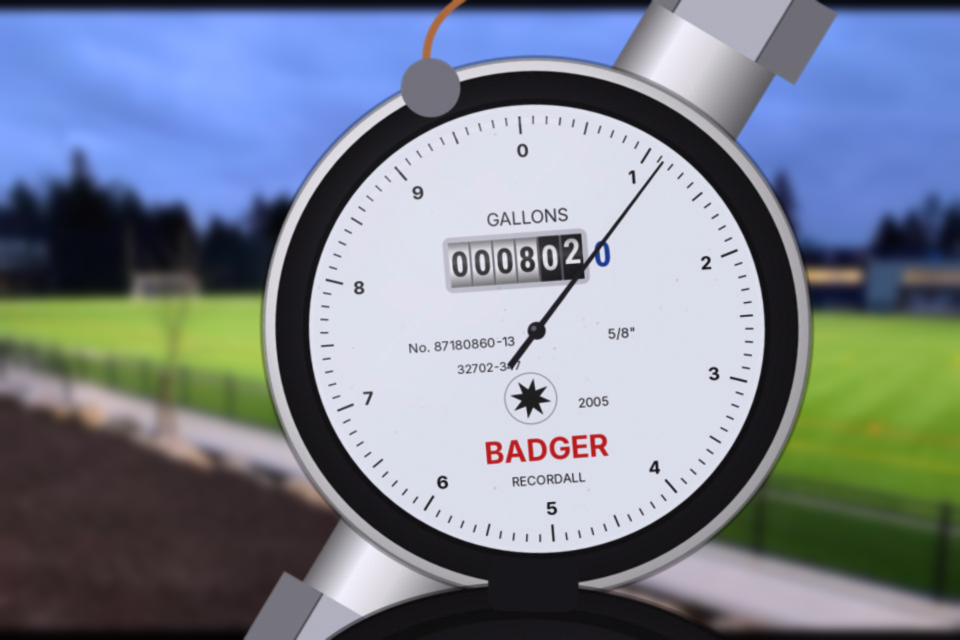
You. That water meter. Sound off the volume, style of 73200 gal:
8021.1 gal
